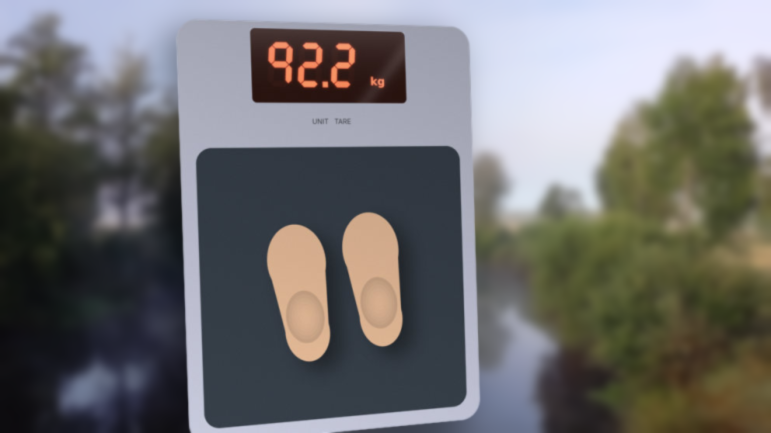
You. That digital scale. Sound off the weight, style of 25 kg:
92.2 kg
